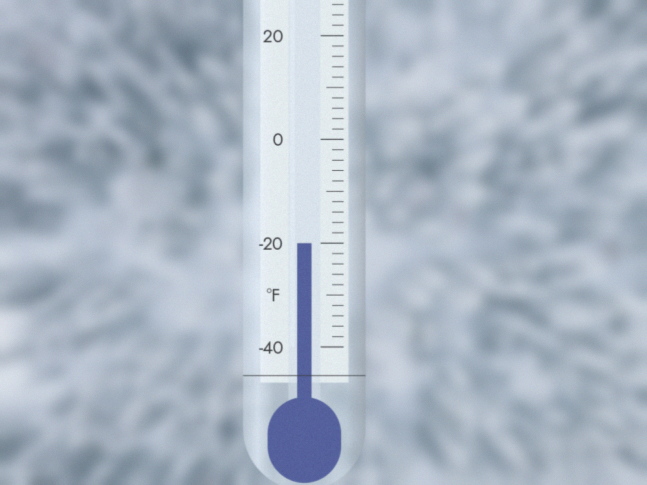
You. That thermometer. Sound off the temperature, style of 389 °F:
-20 °F
